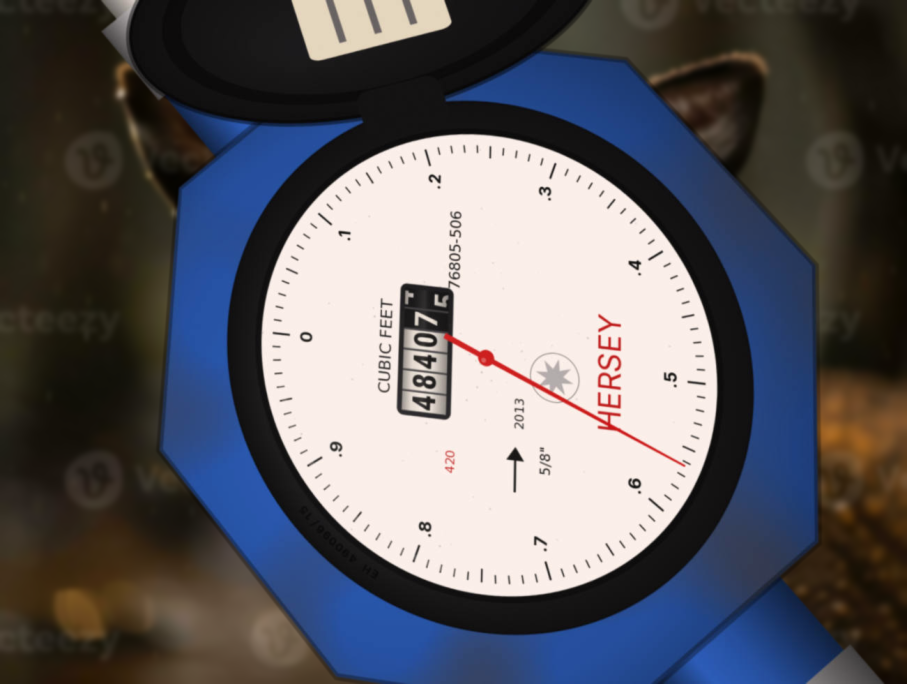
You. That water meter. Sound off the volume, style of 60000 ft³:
484074.56 ft³
